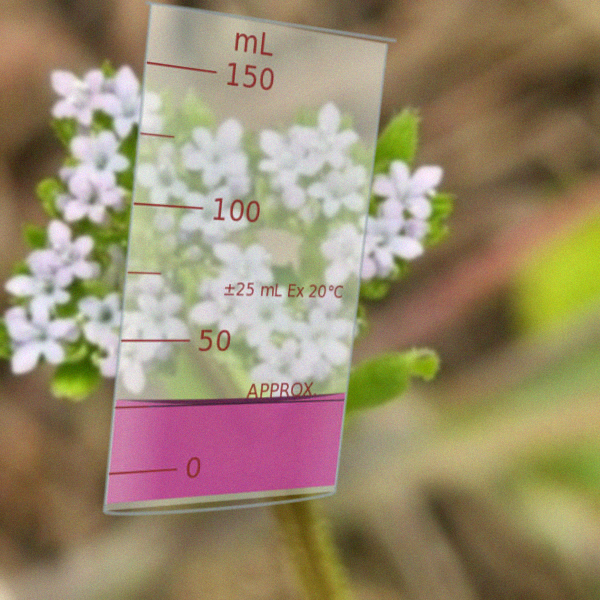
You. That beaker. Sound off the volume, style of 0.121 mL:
25 mL
